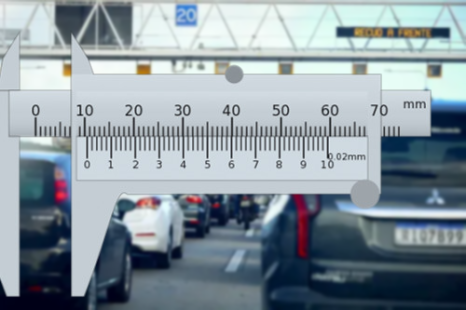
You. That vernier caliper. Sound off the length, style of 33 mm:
10.5 mm
